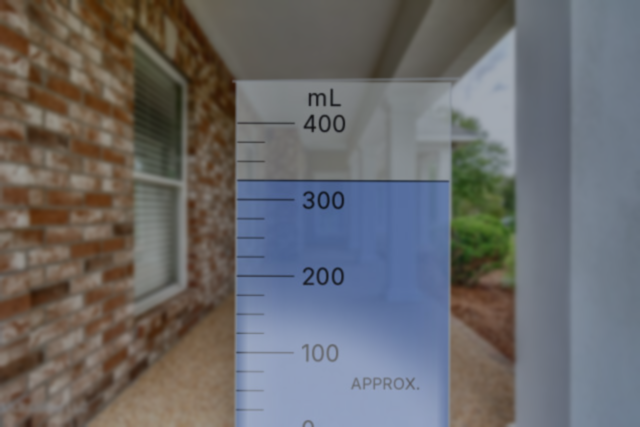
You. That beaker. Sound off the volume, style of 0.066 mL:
325 mL
